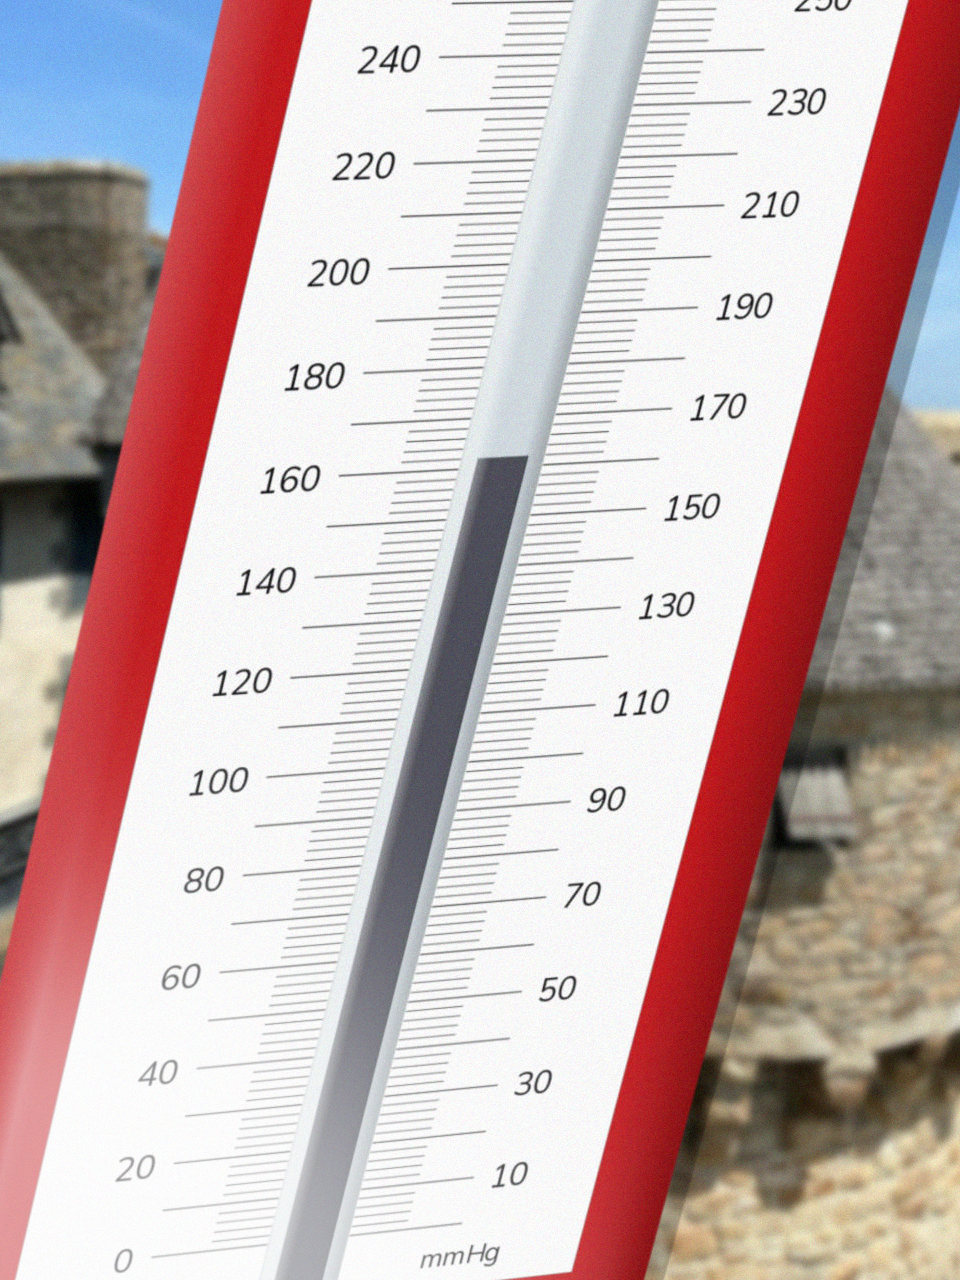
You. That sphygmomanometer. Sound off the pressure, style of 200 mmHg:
162 mmHg
